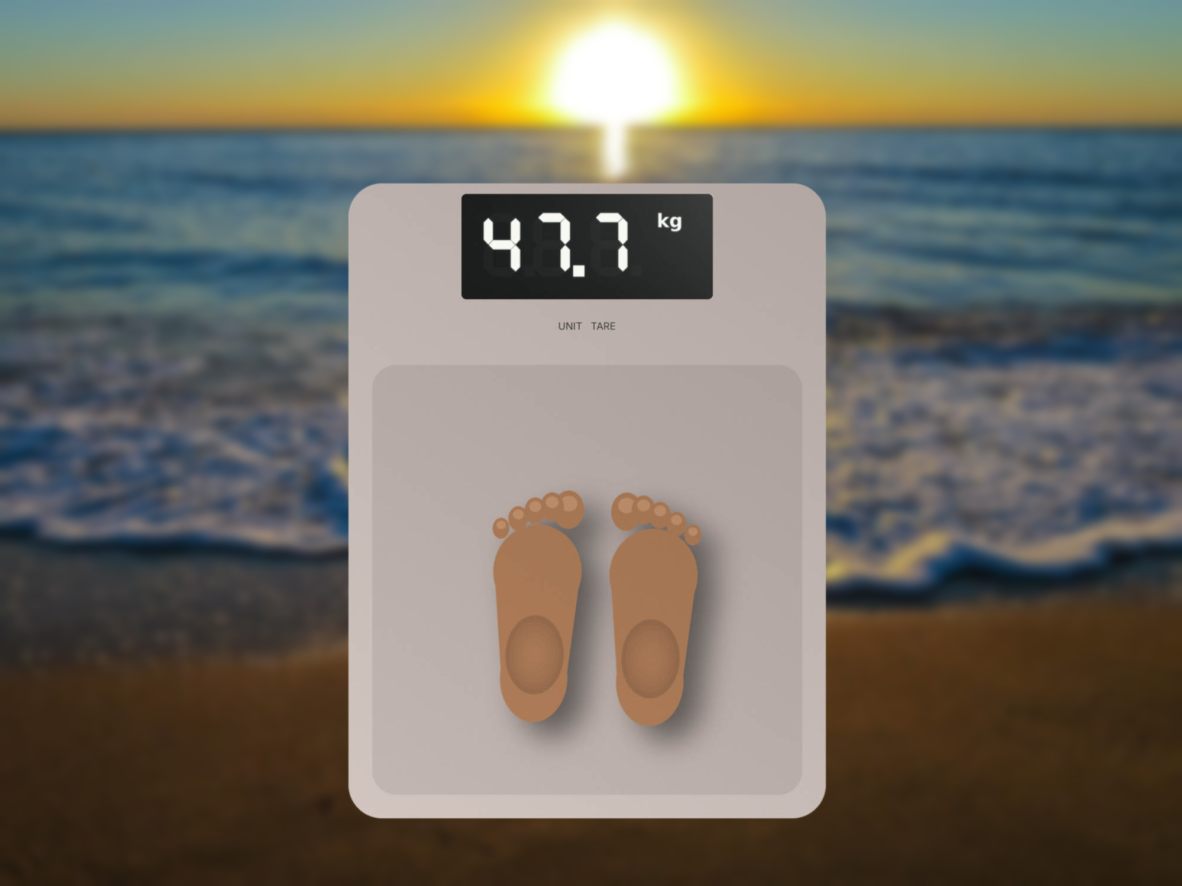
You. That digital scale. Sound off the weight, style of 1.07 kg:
47.7 kg
